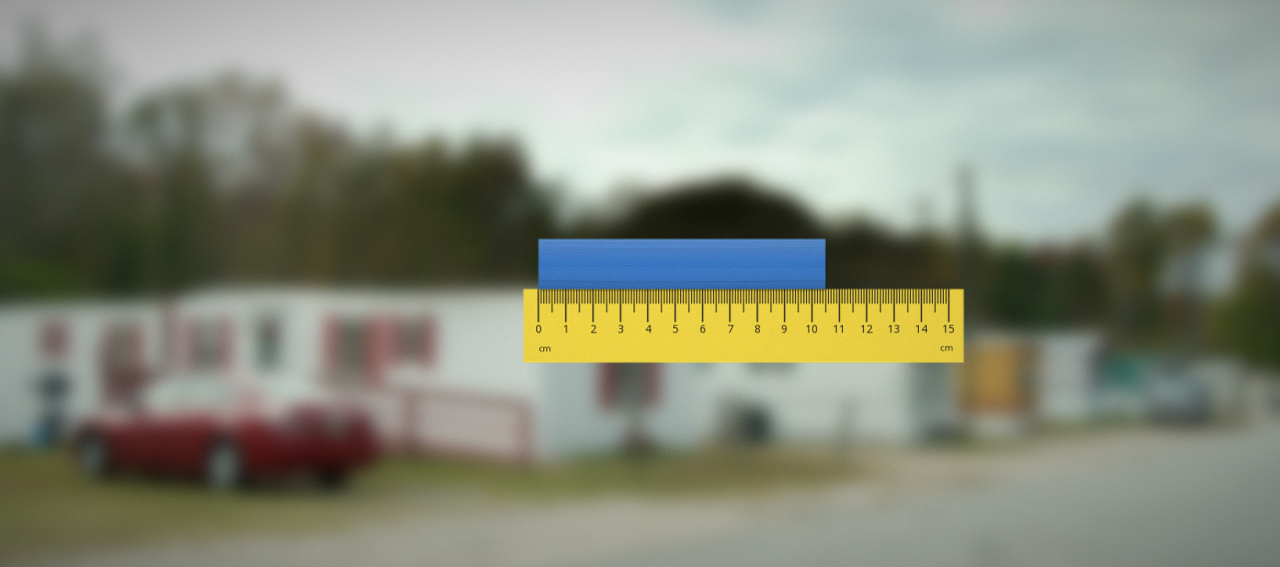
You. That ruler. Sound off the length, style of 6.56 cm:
10.5 cm
